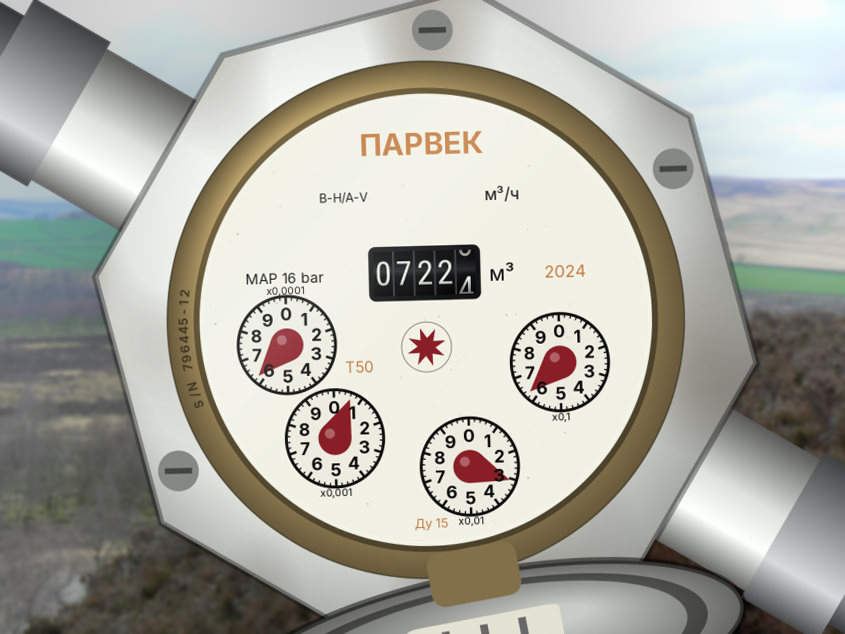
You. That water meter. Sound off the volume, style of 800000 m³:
7223.6306 m³
